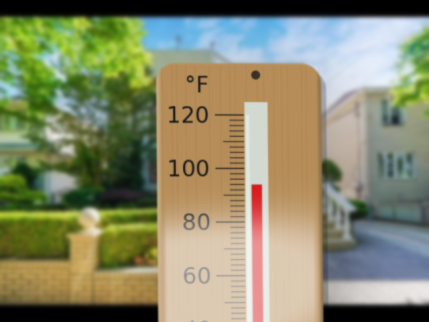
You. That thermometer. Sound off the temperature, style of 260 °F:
94 °F
